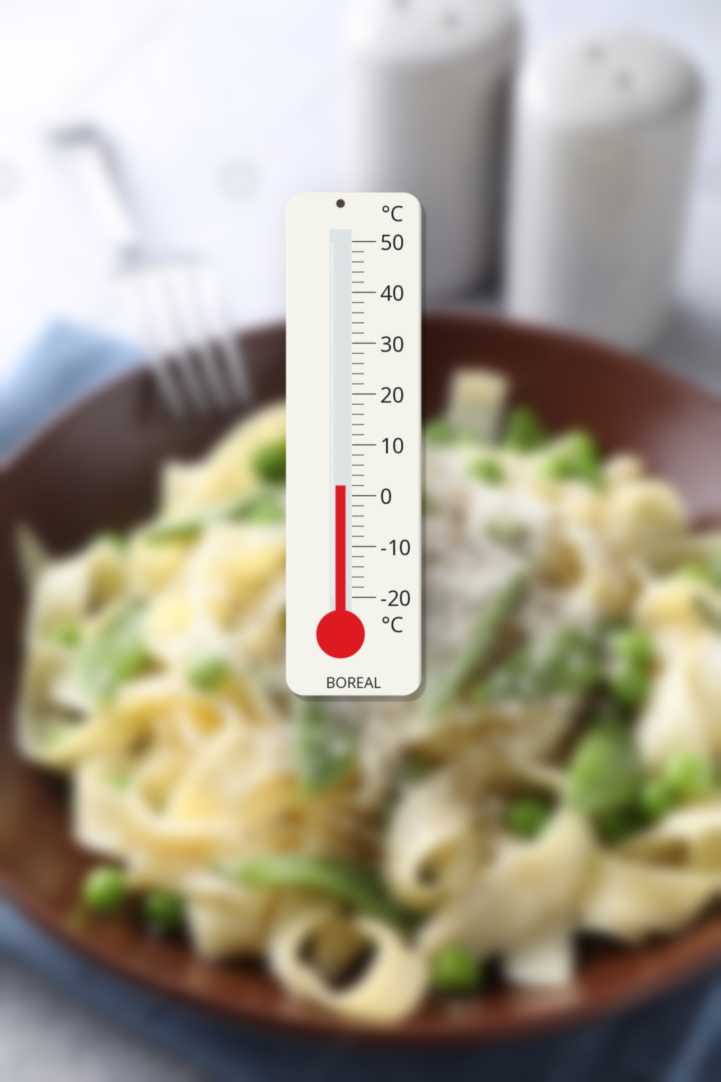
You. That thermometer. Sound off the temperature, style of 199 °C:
2 °C
